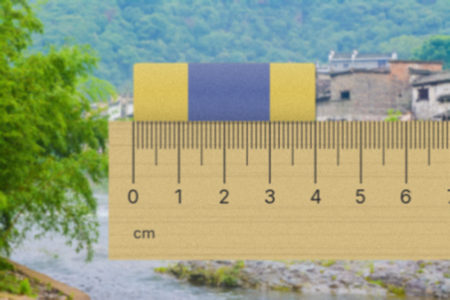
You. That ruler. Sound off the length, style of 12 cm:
4 cm
